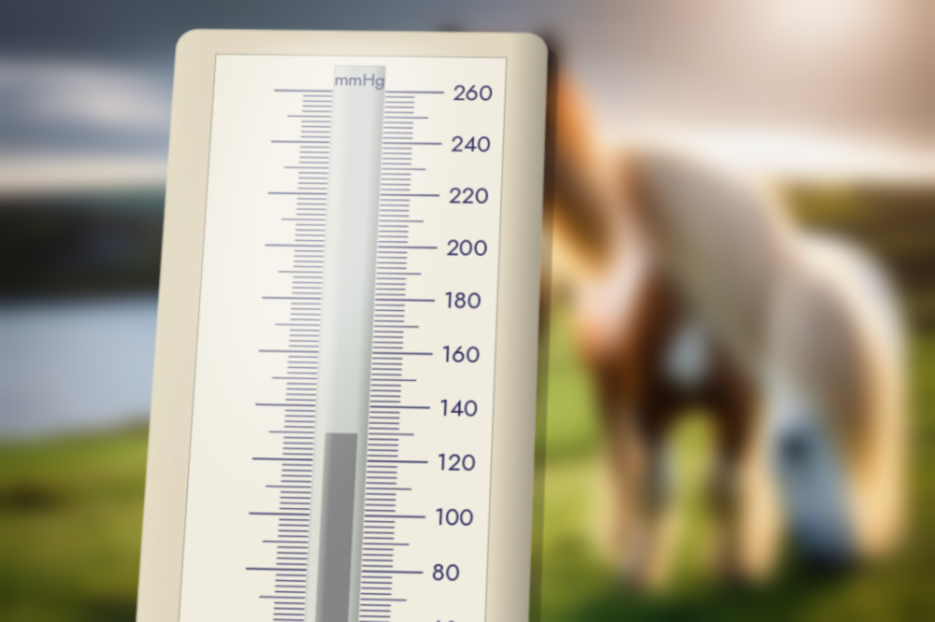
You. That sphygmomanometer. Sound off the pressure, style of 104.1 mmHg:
130 mmHg
